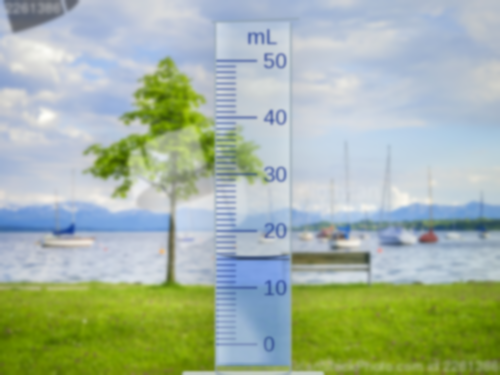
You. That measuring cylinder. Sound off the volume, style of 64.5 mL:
15 mL
